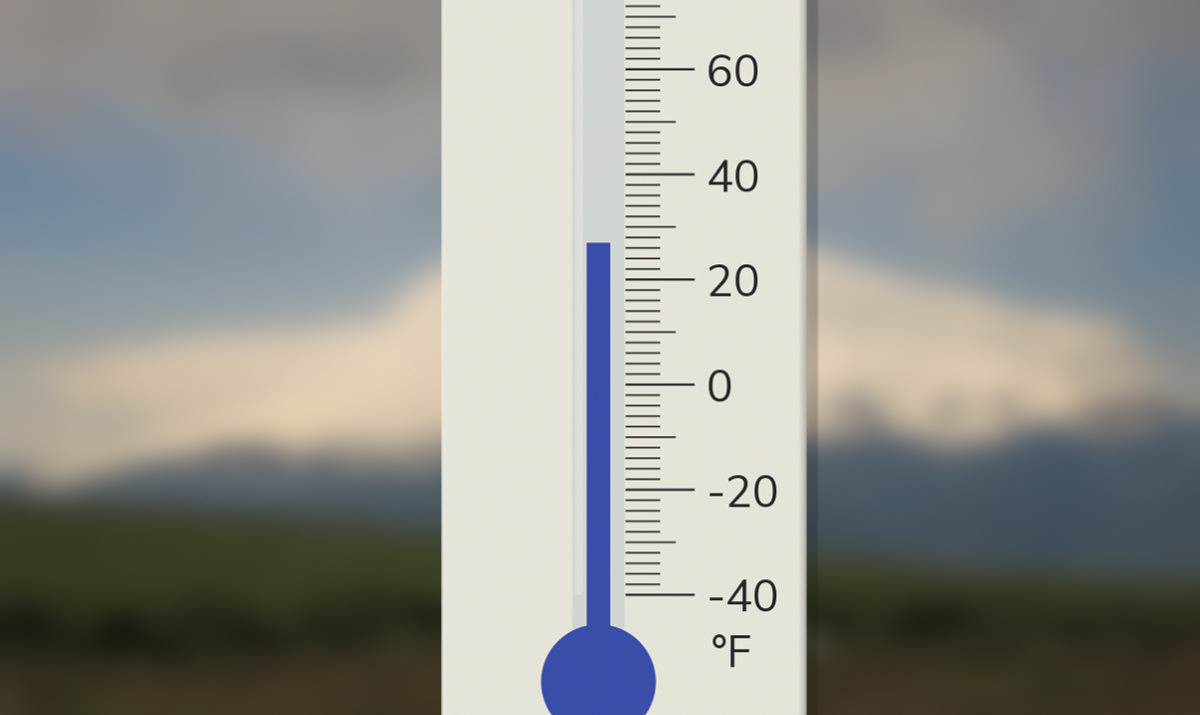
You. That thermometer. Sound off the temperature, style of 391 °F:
27 °F
